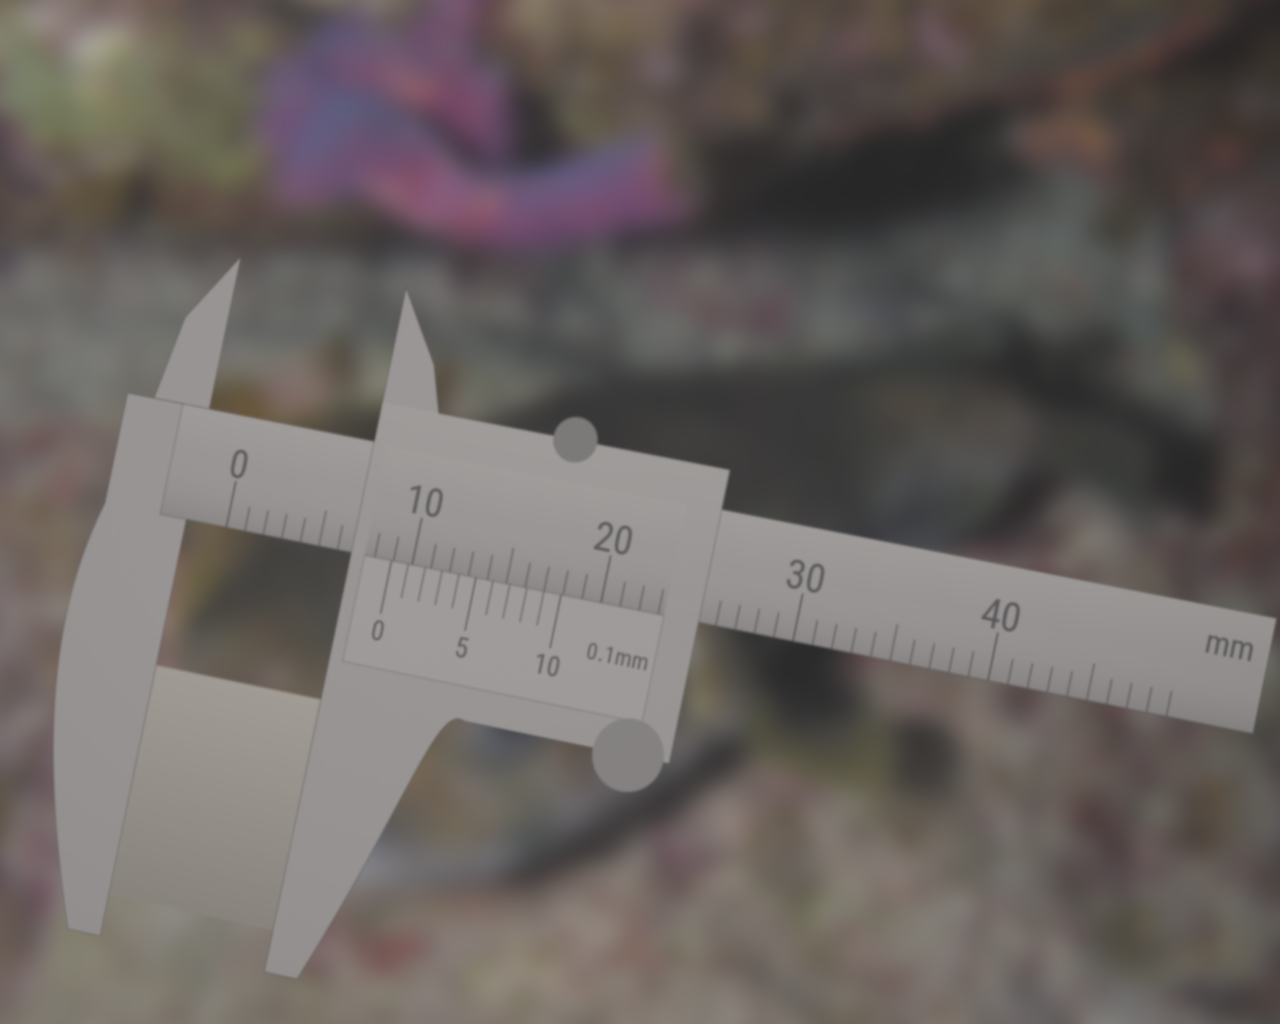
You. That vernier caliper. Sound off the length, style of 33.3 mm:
8.9 mm
